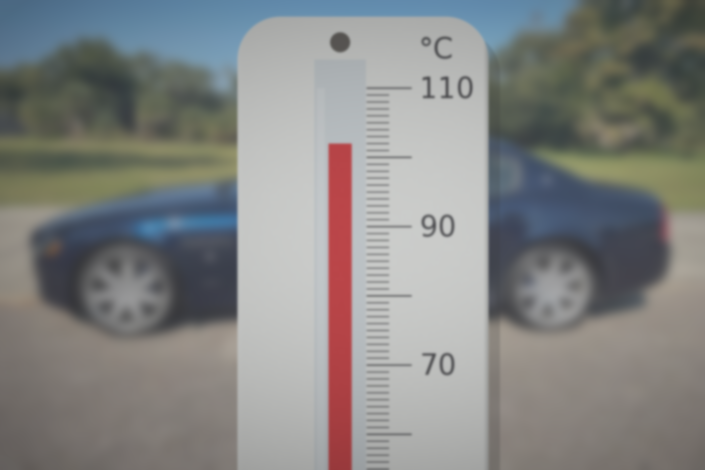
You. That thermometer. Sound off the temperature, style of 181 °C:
102 °C
